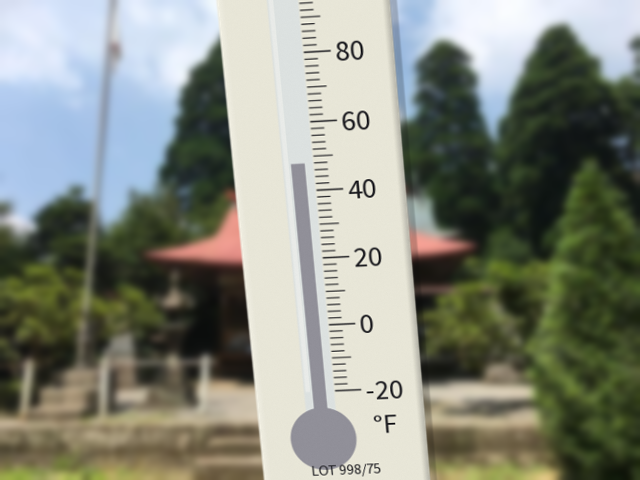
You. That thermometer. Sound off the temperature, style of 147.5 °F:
48 °F
